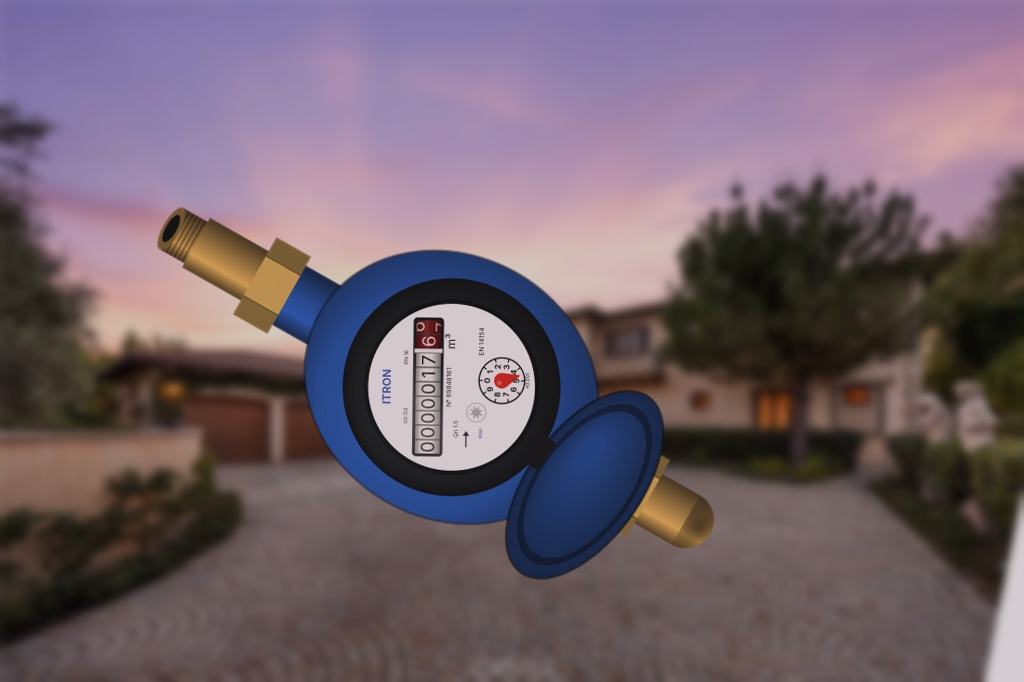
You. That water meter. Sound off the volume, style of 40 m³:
17.664 m³
